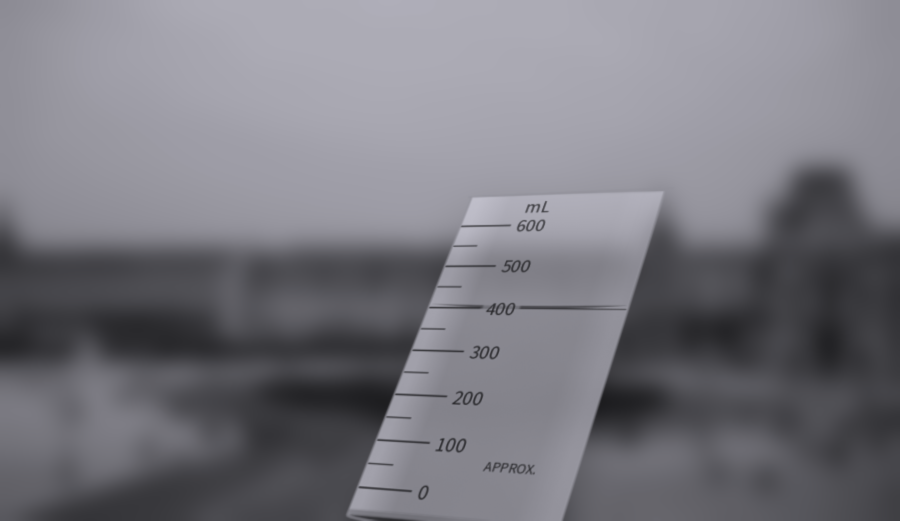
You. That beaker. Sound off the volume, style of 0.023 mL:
400 mL
